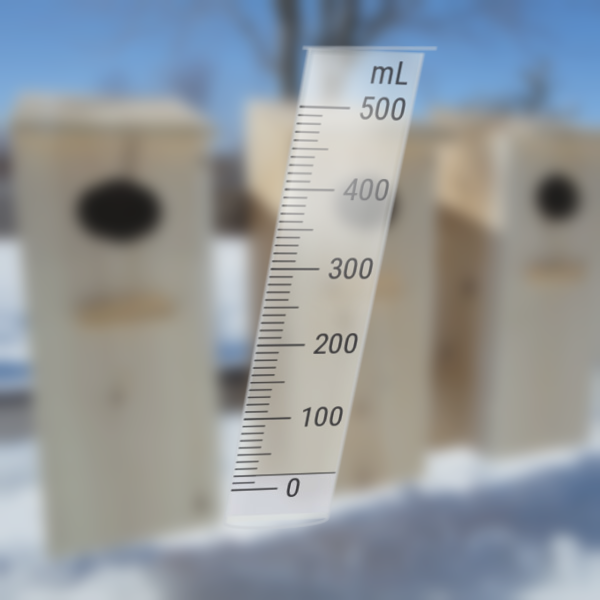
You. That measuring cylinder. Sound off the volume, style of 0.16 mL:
20 mL
